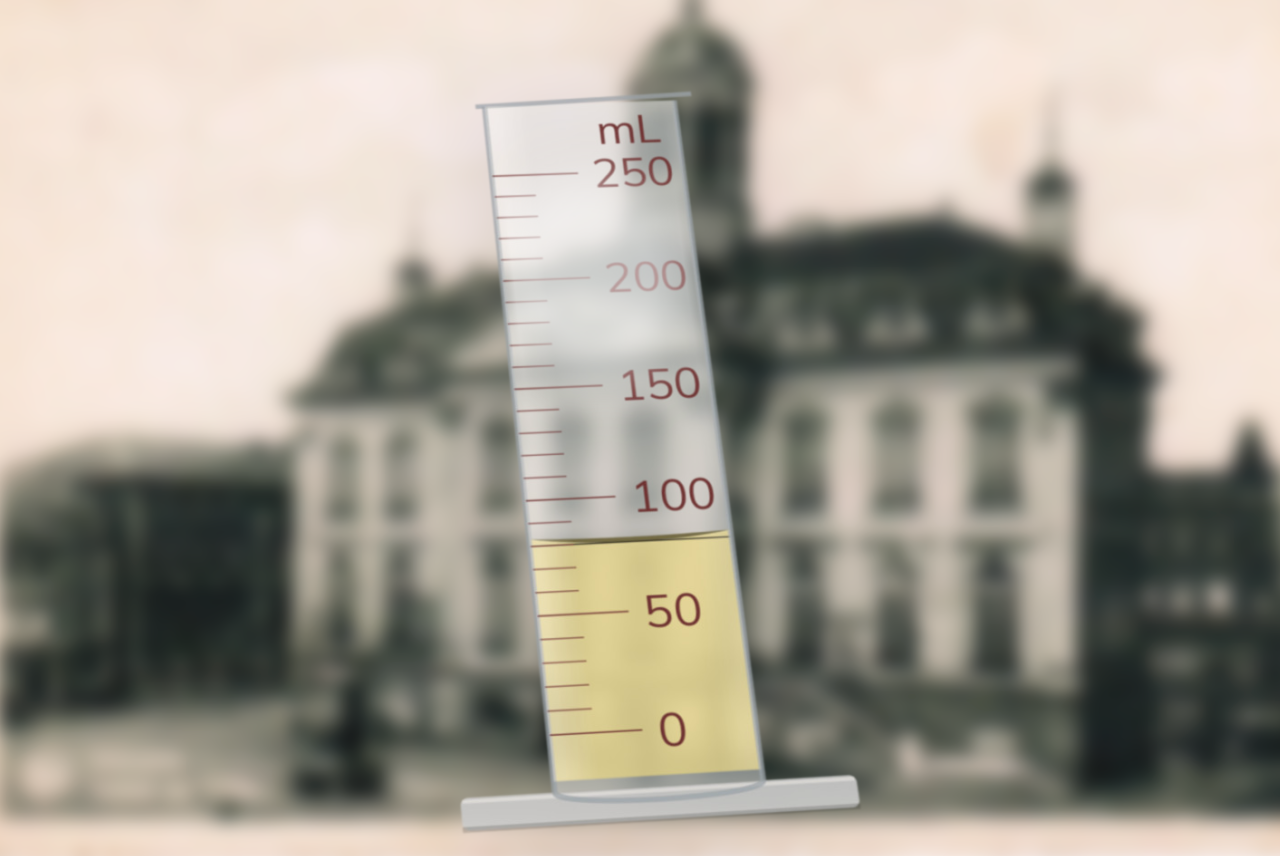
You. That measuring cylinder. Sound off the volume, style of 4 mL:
80 mL
